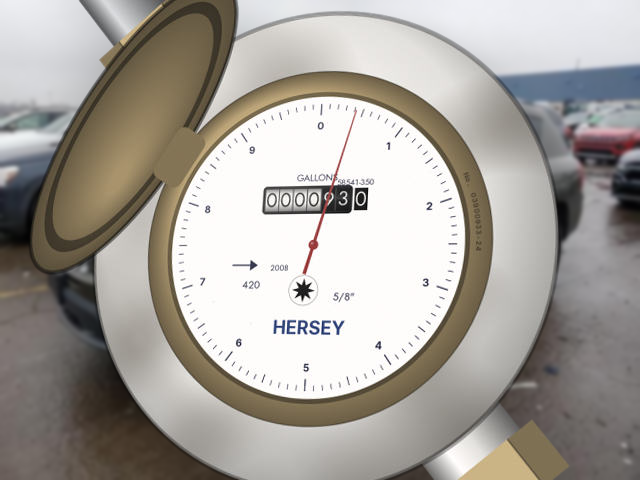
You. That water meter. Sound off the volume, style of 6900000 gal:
930.4 gal
